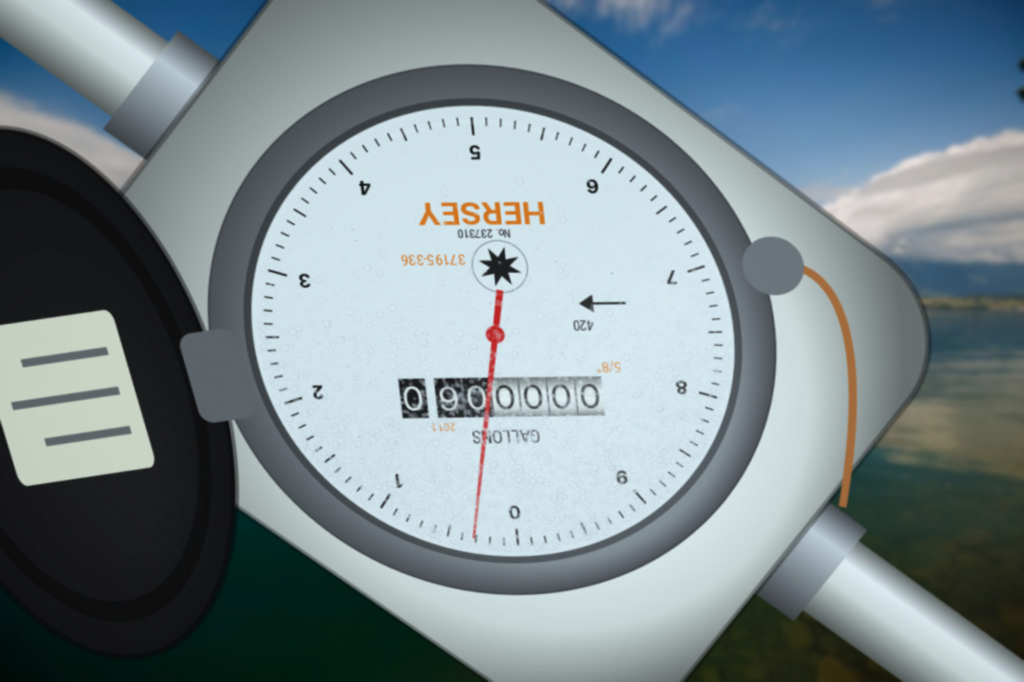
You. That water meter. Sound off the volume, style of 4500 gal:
60.3 gal
